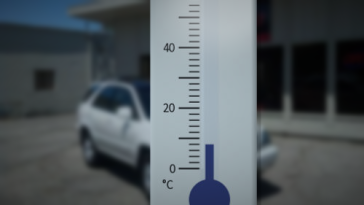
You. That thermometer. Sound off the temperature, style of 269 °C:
8 °C
